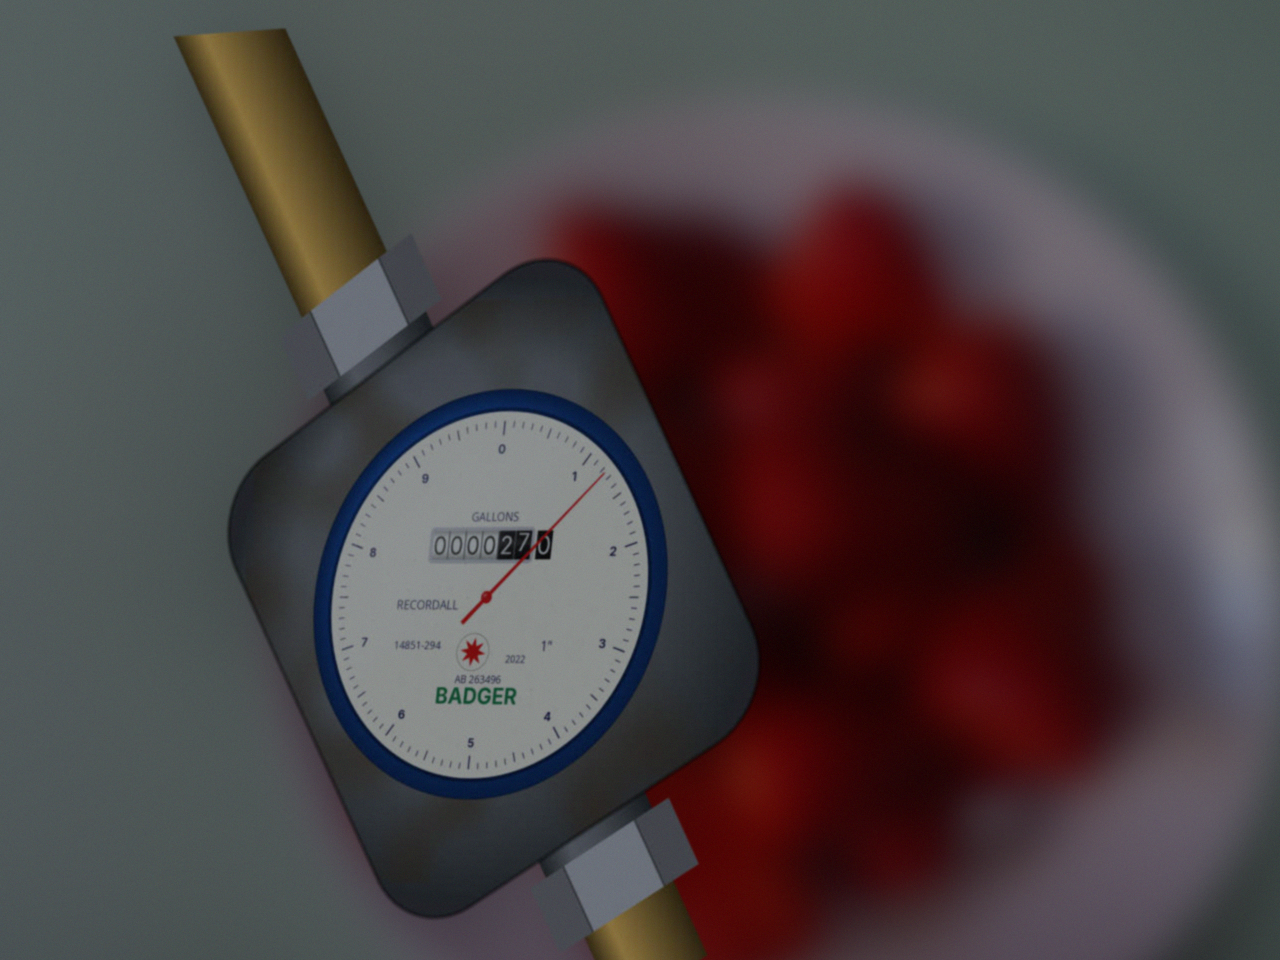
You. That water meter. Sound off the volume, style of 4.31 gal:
271.2 gal
